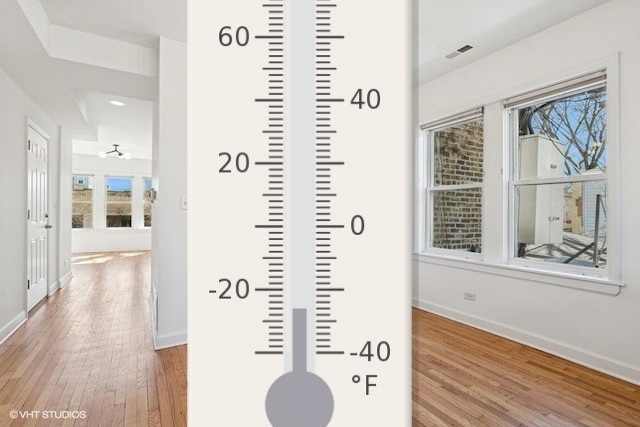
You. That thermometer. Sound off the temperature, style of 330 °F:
-26 °F
